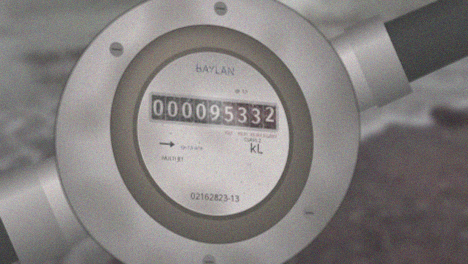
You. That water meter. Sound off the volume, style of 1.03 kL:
9.5332 kL
